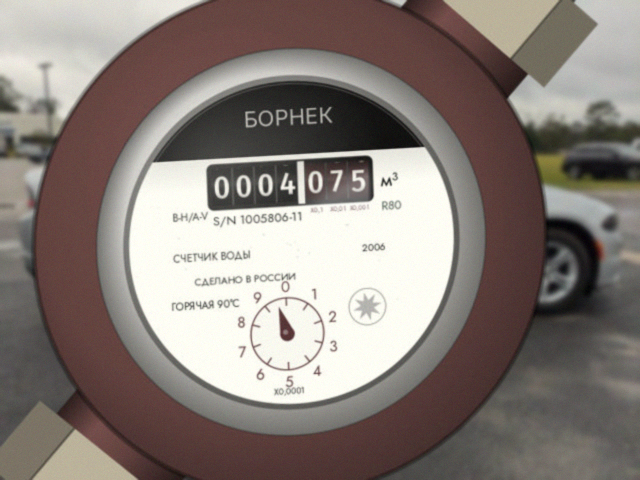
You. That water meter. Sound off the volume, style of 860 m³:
4.0749 m³
